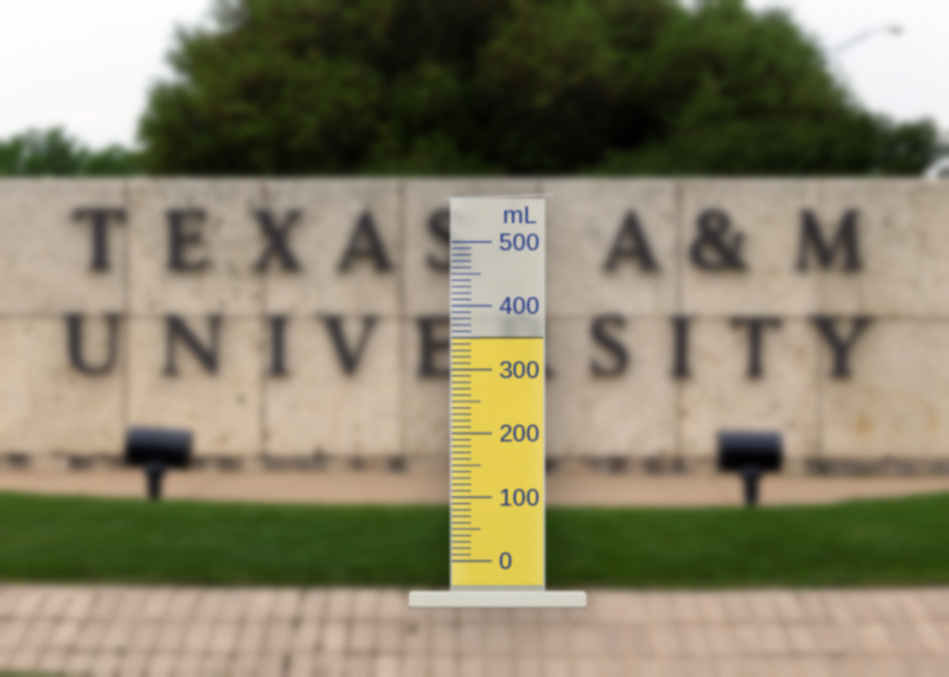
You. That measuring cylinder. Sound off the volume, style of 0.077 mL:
350 mL
